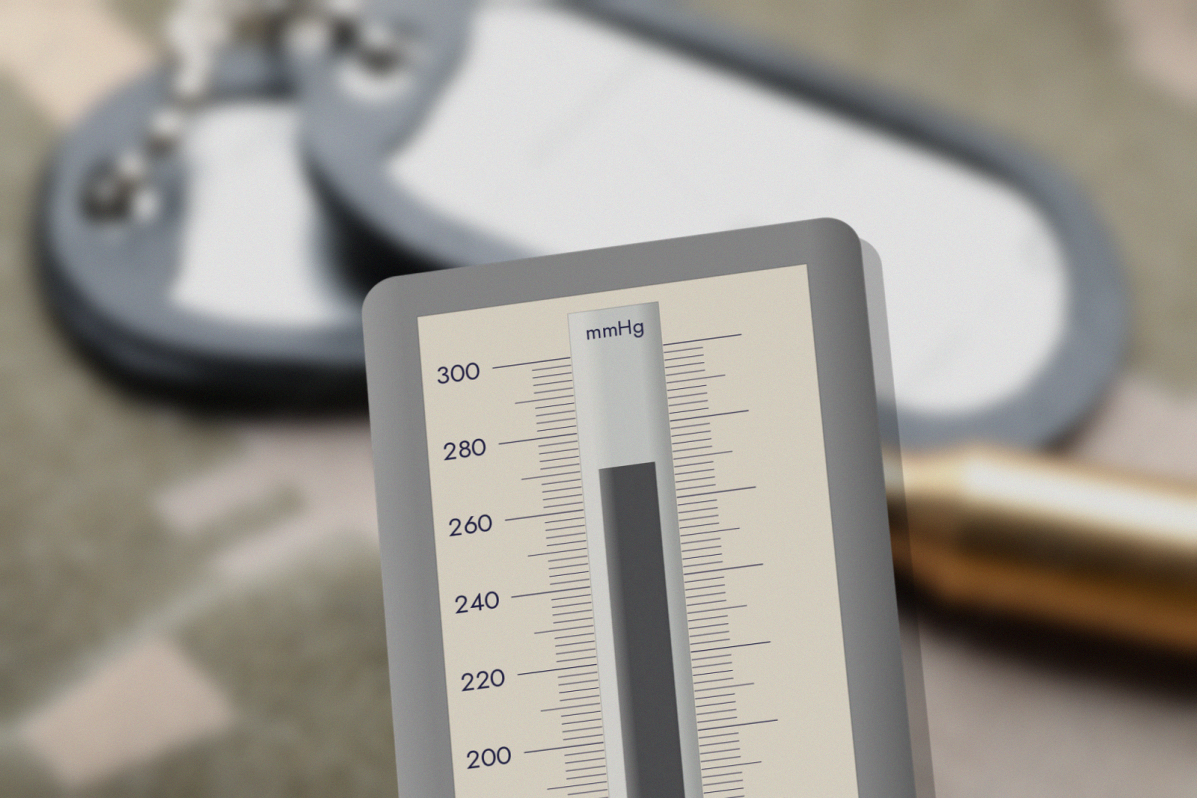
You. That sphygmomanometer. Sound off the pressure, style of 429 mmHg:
270 mmHg
